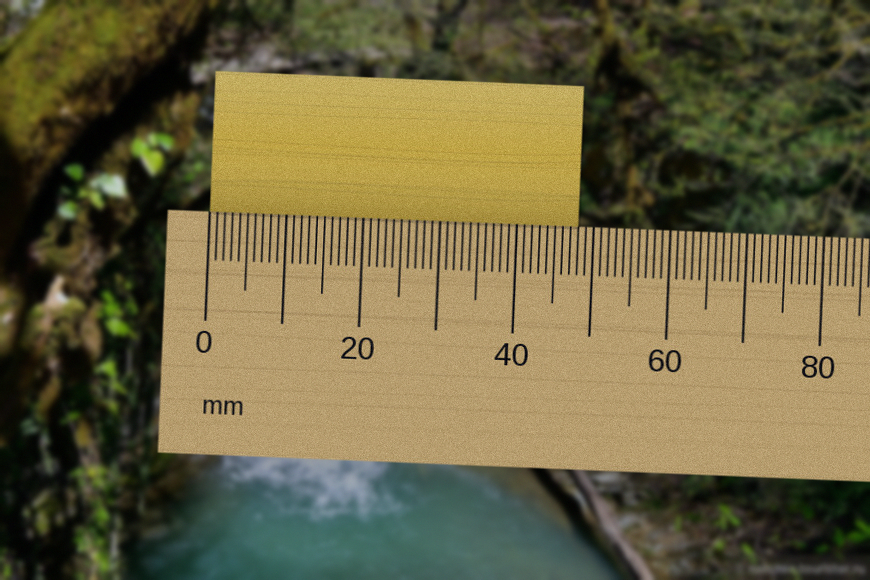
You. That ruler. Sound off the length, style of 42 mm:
48 mm
